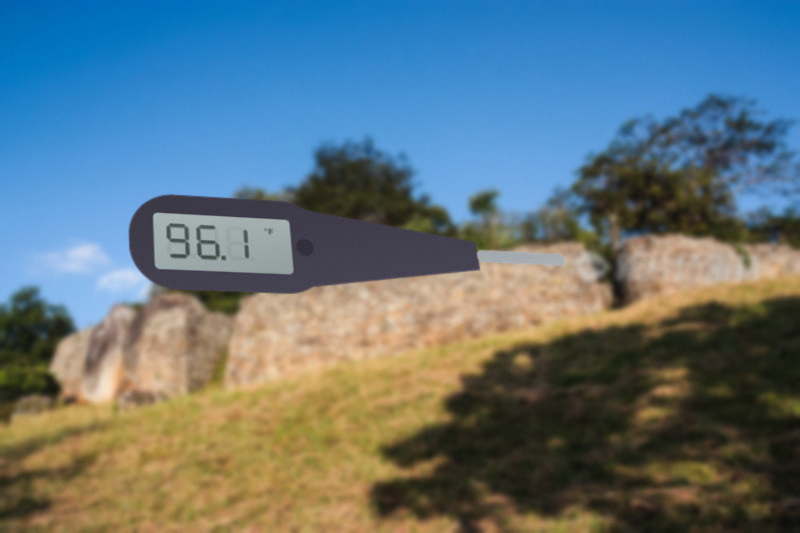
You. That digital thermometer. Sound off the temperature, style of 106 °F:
96.1 °F
